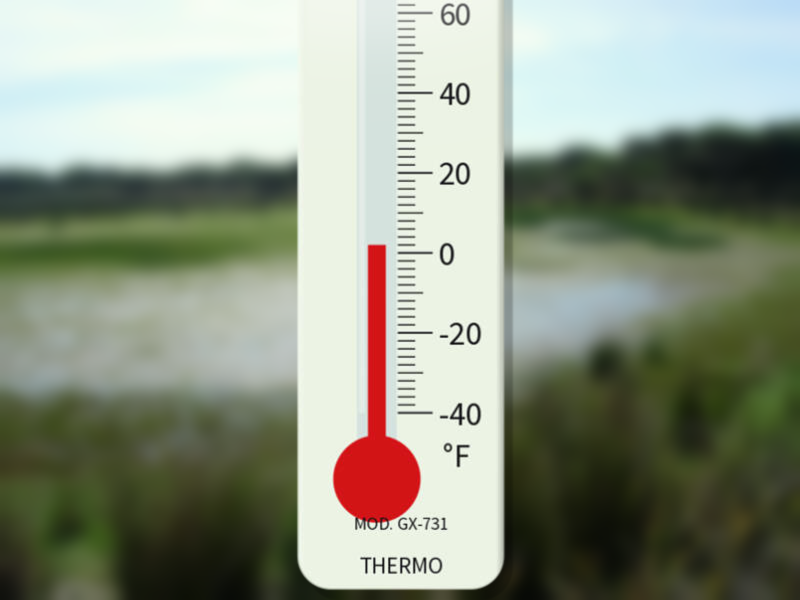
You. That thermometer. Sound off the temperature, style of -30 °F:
2 °F
